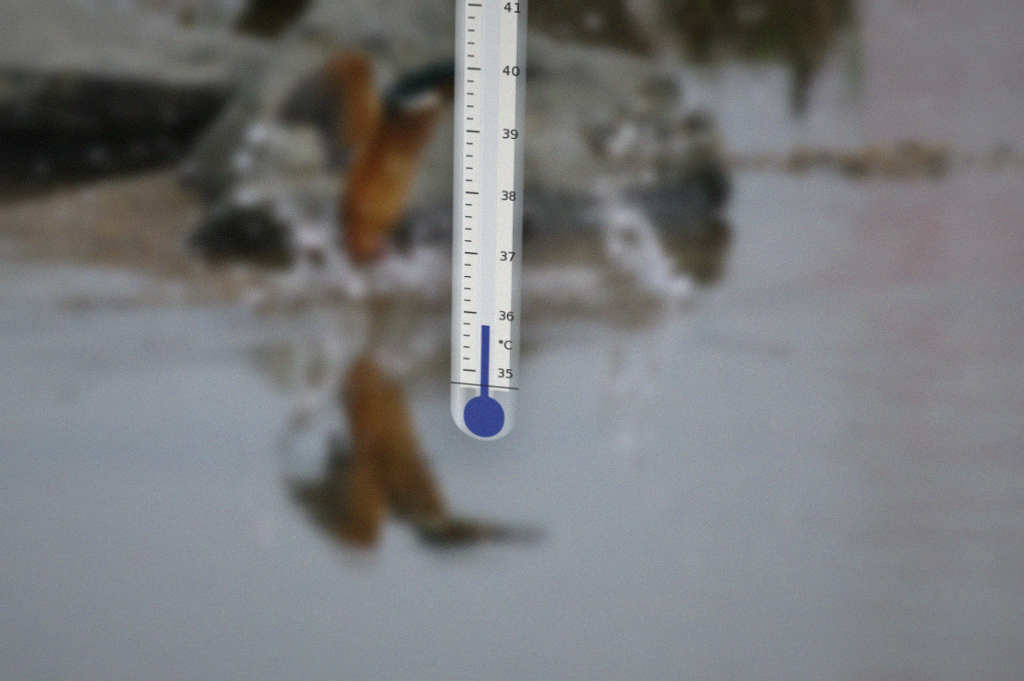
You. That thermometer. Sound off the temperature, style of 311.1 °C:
35.8 °C
